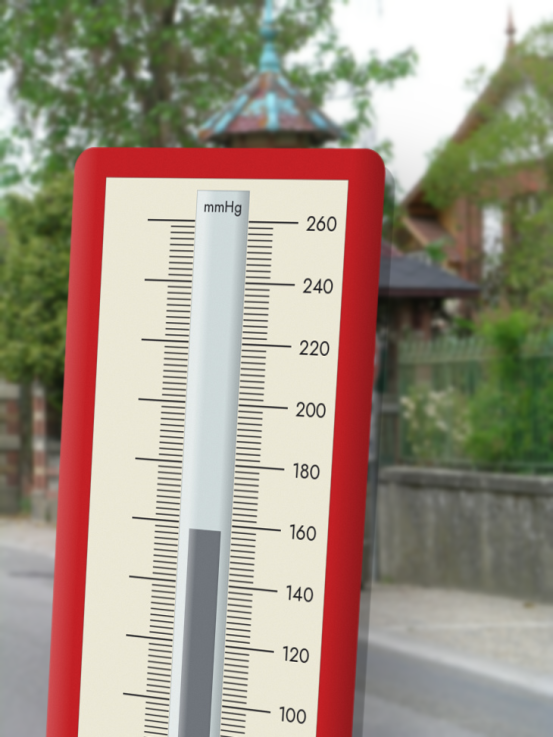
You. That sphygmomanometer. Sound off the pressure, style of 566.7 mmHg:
158 mmHg
